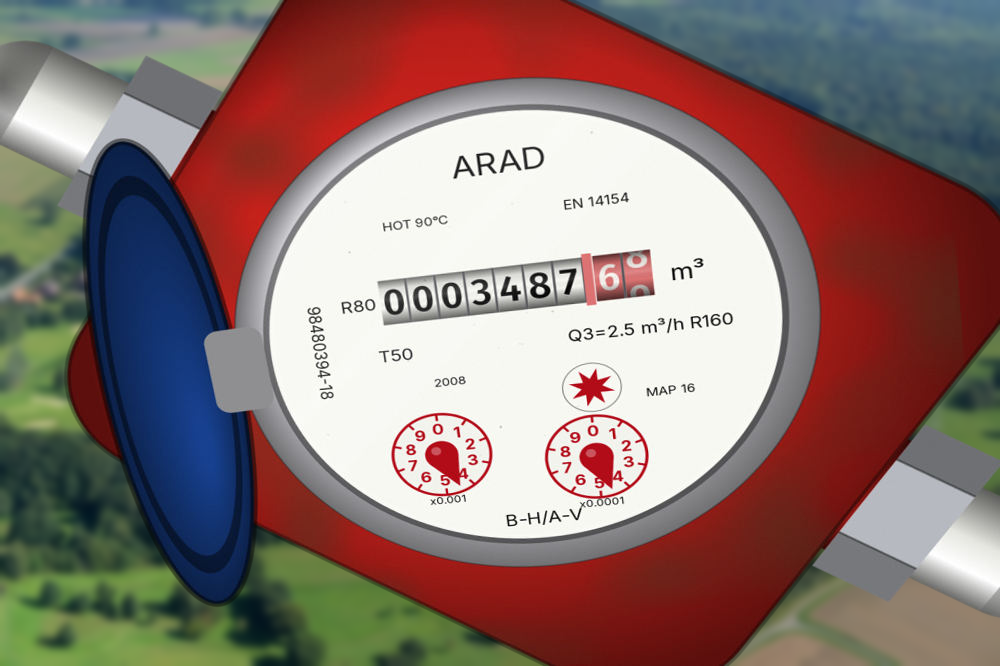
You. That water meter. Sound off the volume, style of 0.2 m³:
3487.6844 m³
